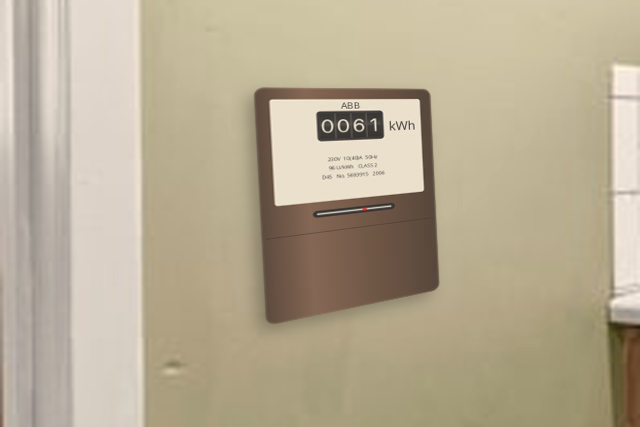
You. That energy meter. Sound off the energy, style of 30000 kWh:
61 kWh
